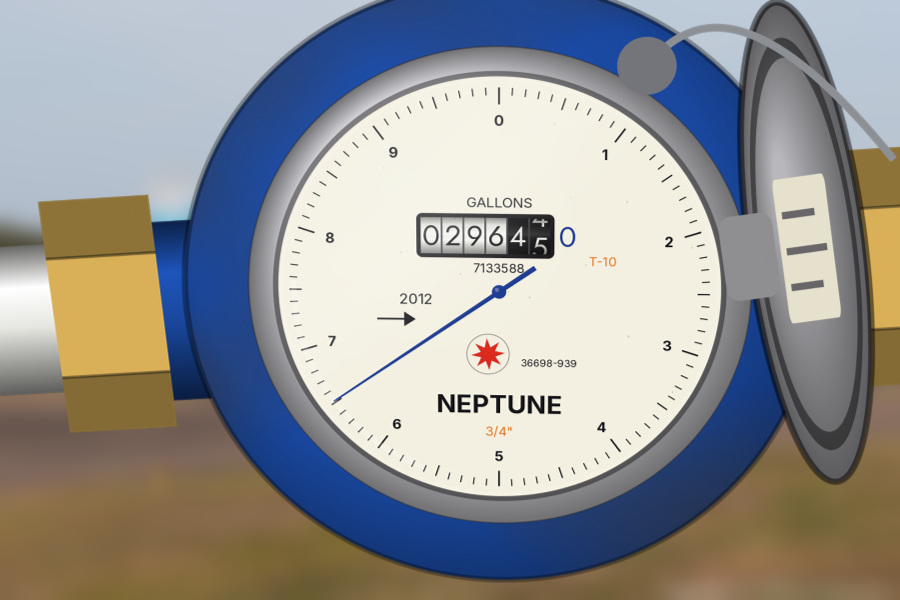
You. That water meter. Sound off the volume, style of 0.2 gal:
296446.5 gal
